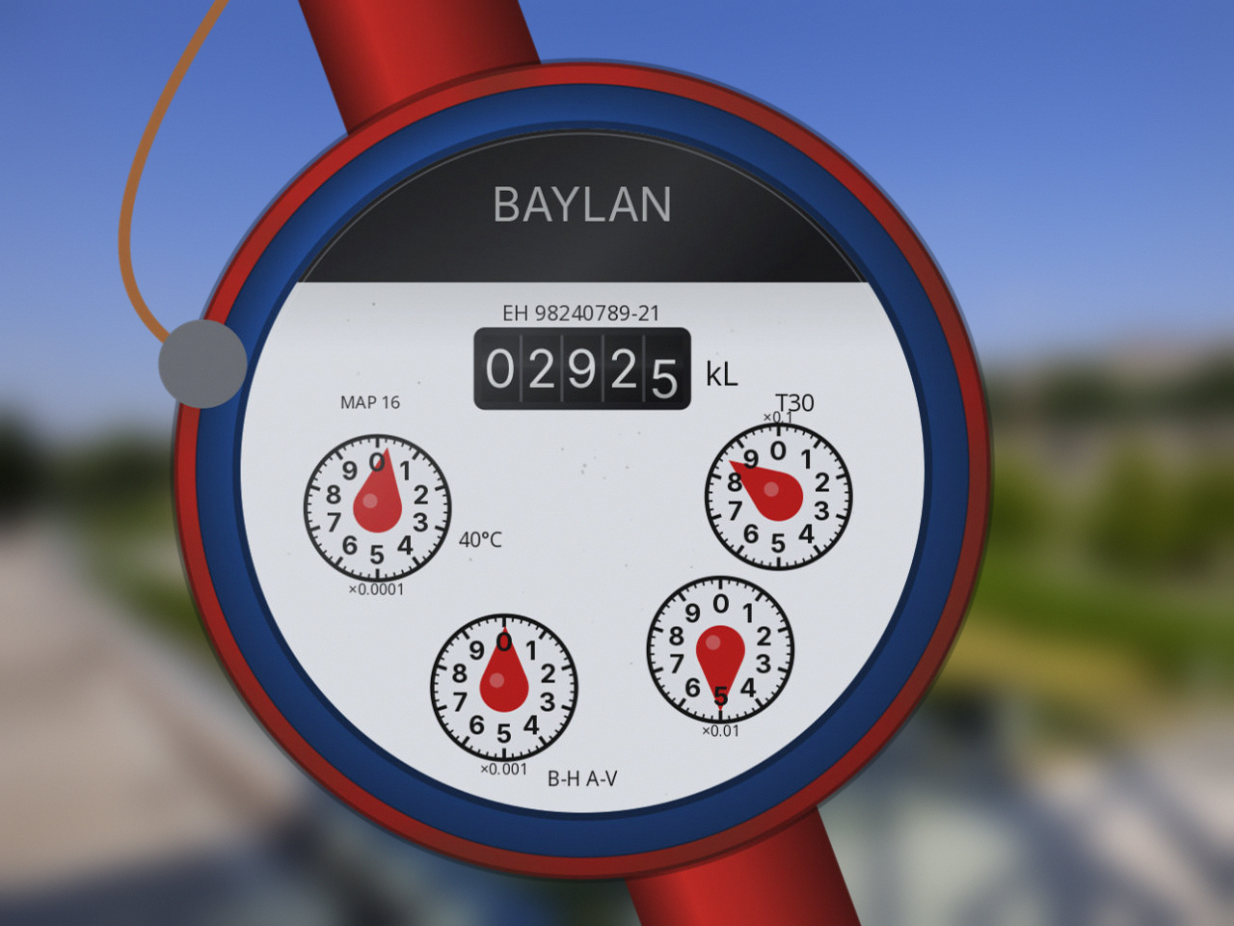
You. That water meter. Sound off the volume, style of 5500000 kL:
2924.8500 kL
